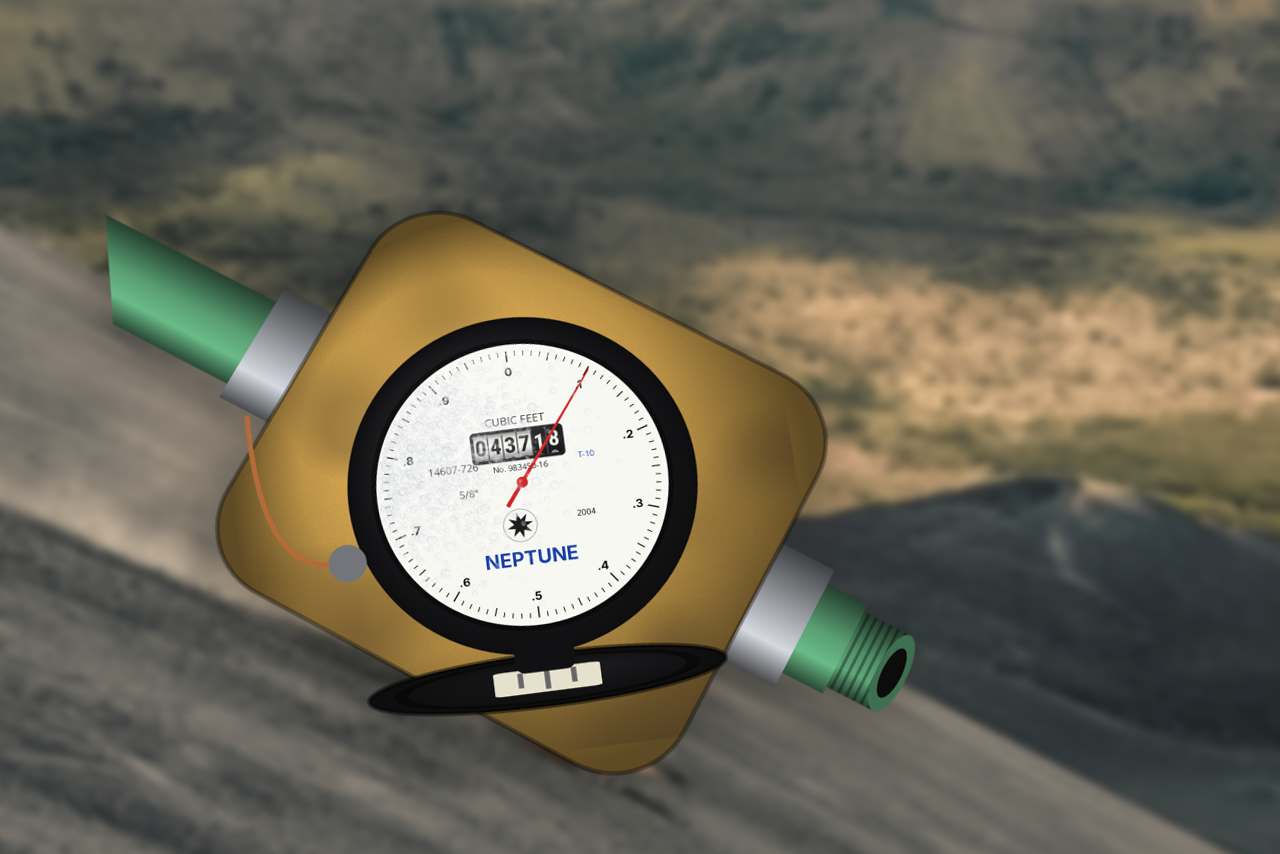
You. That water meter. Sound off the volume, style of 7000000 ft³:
43718.10 ft³
